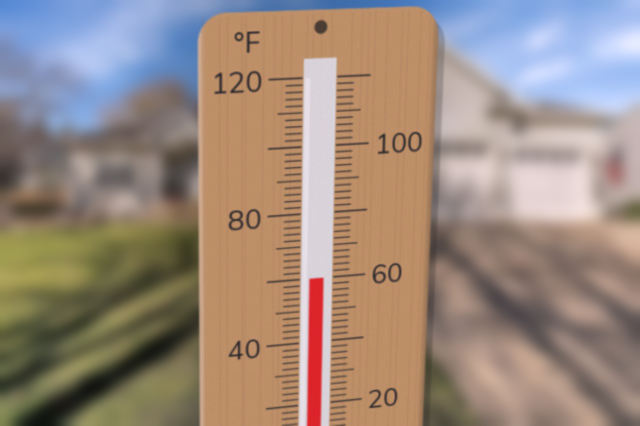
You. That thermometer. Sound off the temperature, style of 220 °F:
60 °F
